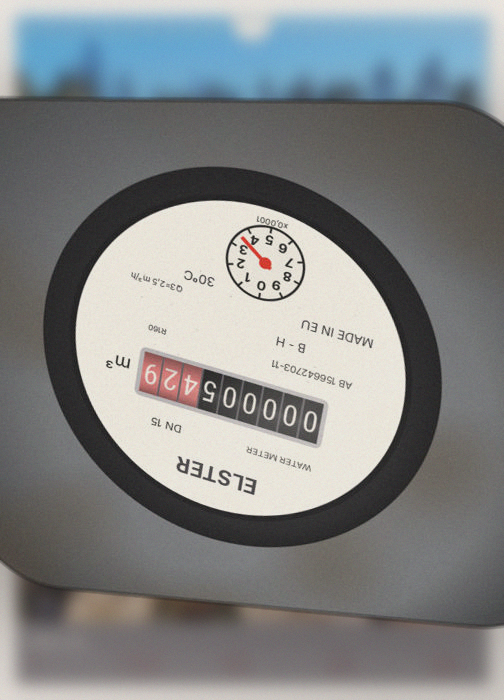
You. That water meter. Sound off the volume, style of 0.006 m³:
5.4293 m³
